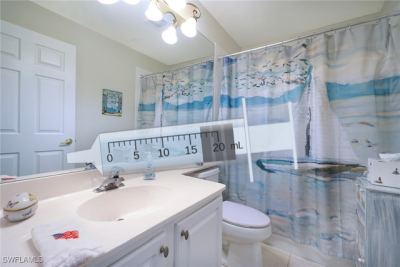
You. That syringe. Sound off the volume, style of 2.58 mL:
17 mL
